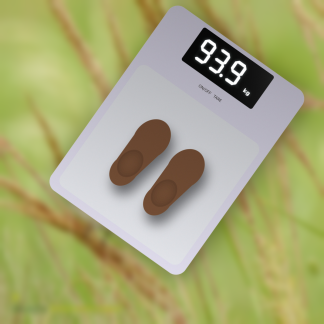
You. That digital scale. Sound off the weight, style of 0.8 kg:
93.9 kg
